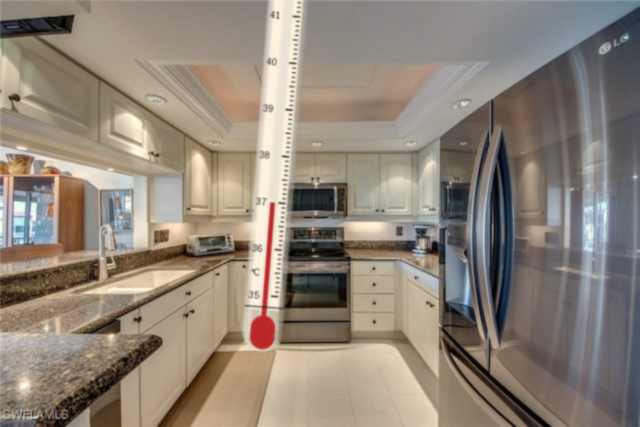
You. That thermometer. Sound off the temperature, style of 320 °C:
37 °C
